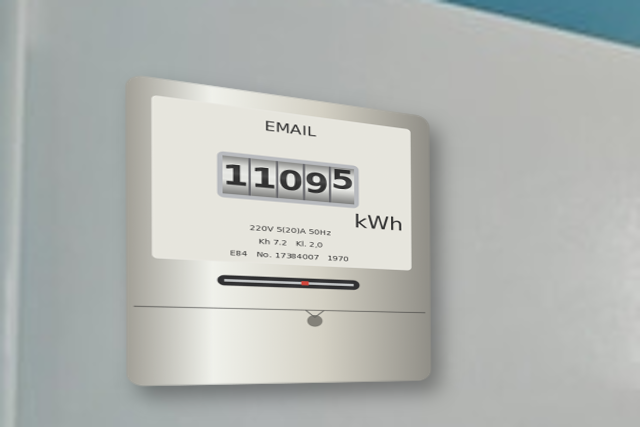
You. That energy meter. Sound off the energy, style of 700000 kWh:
11095 kWh
